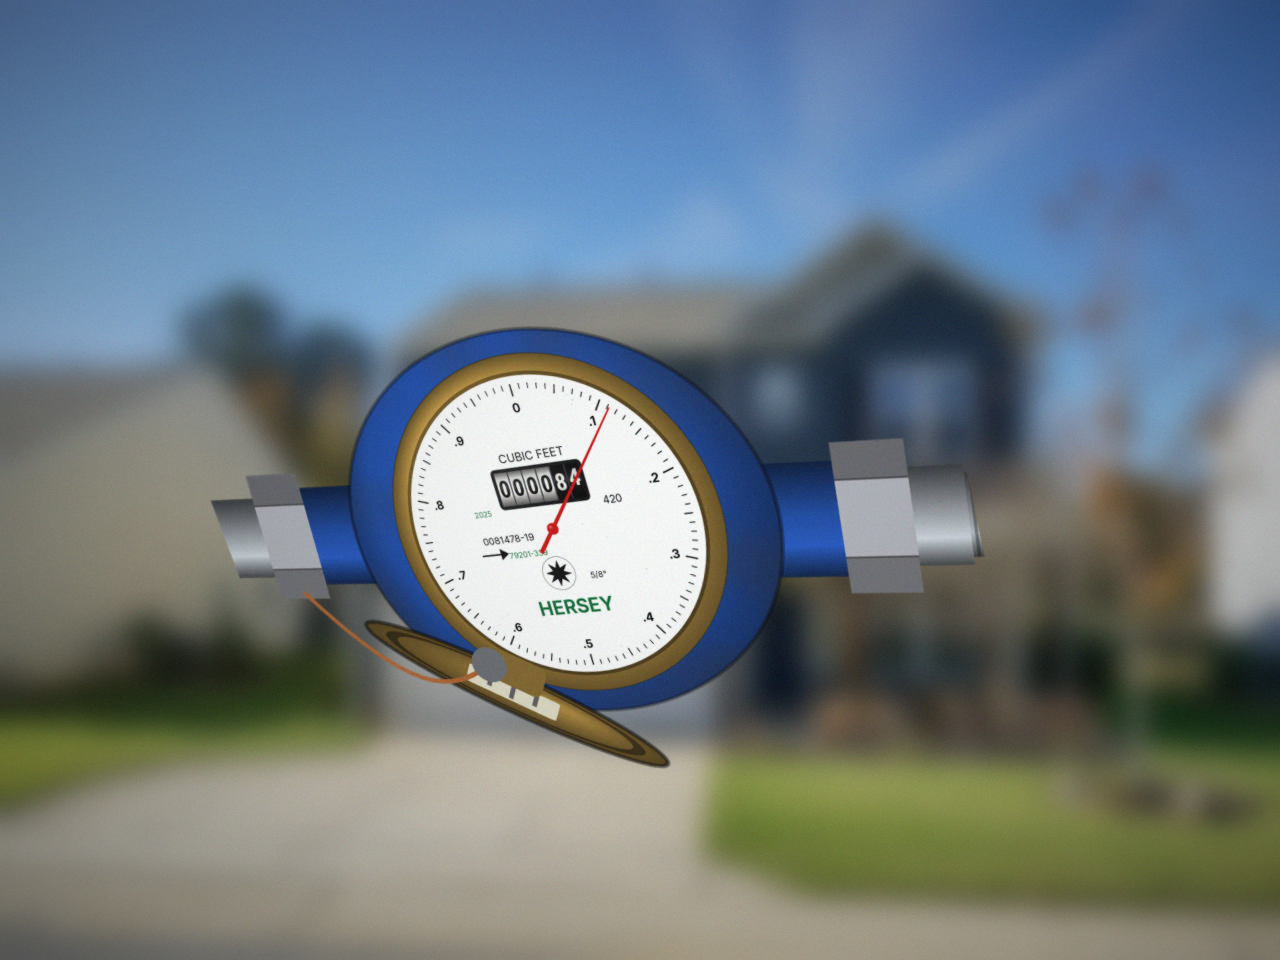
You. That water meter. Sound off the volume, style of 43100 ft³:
84.11 ft³
